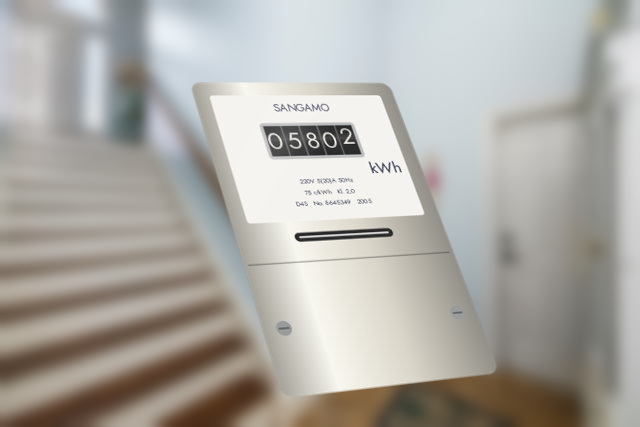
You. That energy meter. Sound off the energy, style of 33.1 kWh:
5802 kWh
